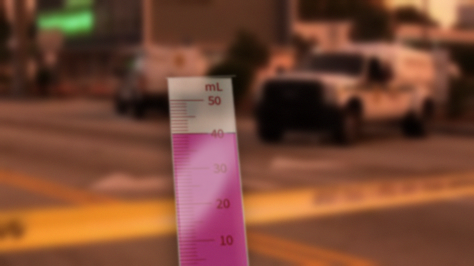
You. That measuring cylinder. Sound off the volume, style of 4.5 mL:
40 mL
